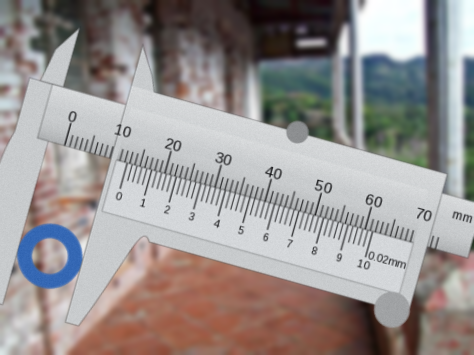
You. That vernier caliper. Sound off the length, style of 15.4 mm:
12.5 mm
